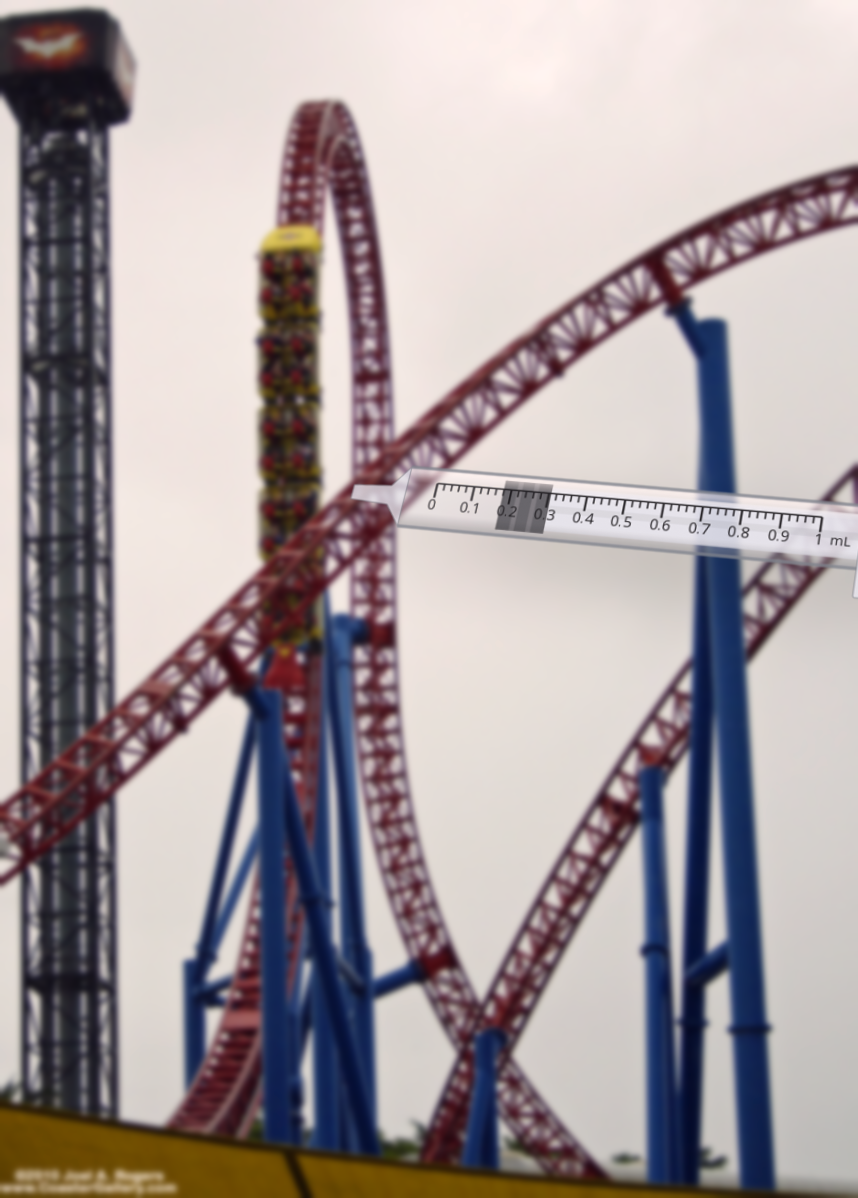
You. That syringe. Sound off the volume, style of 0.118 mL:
0.18 mL
